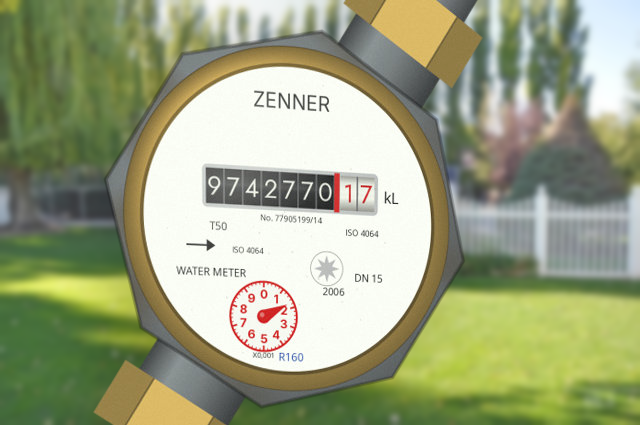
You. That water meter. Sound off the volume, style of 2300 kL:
9742770.171 kL
